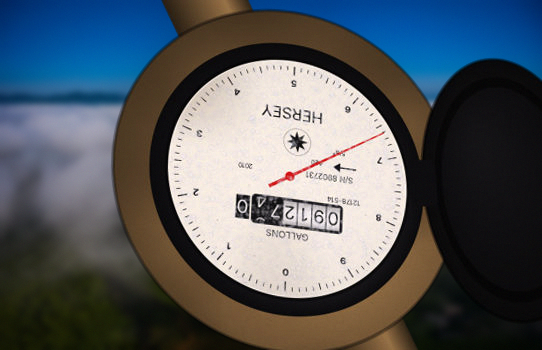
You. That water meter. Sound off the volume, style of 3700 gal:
912736.6 gal
